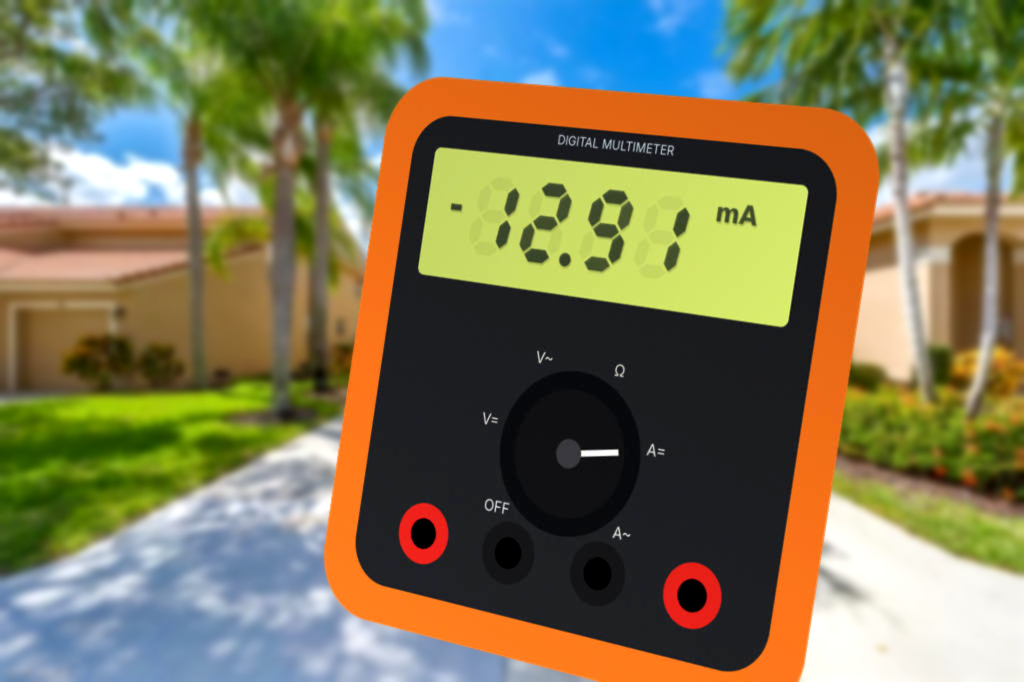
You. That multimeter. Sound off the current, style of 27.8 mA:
-12.91 mA
